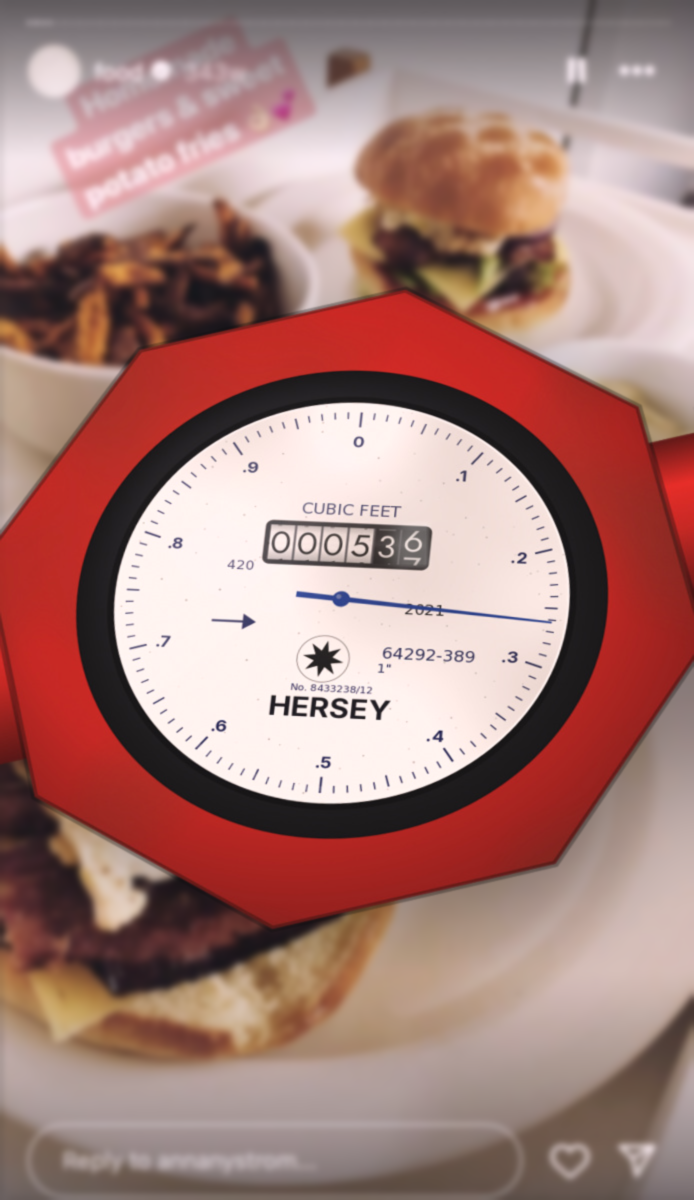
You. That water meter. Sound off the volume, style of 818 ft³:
536.26 ft³
